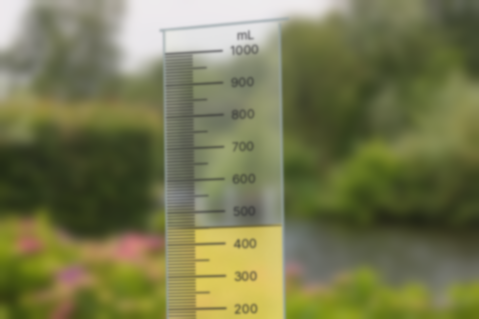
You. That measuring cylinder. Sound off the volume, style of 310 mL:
450 mL
